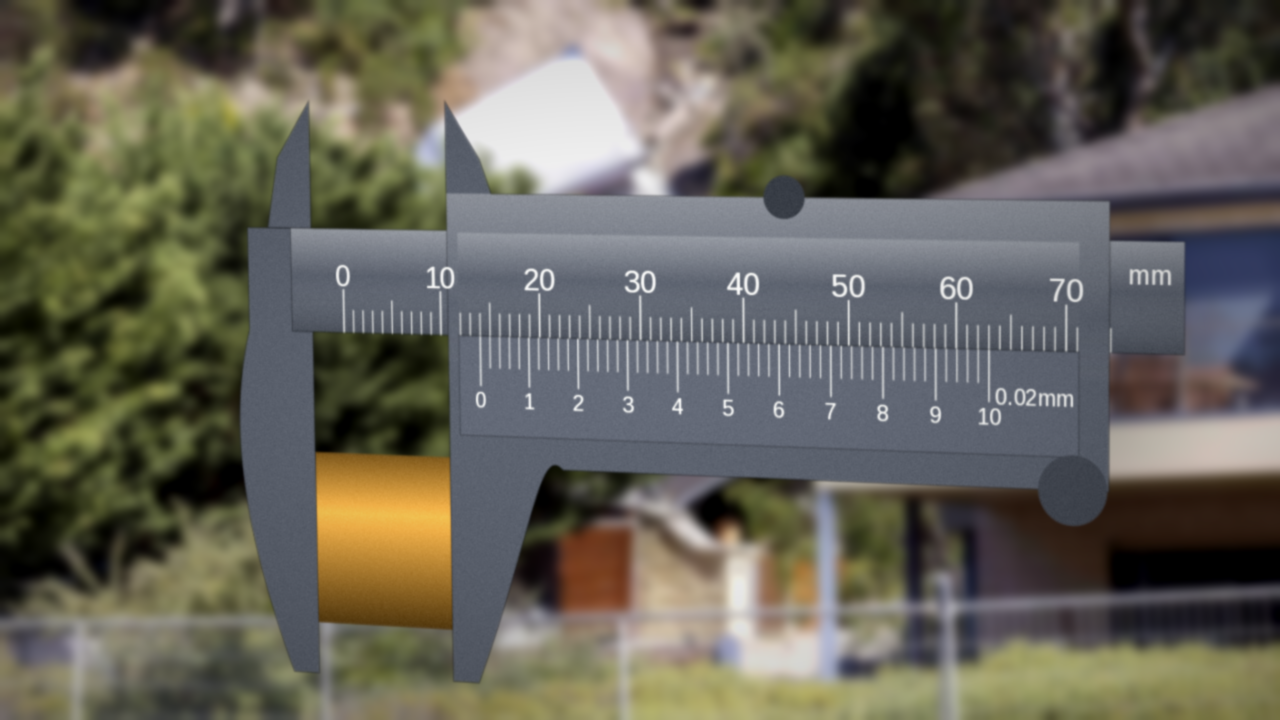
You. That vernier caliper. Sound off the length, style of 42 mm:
14.0 mm
